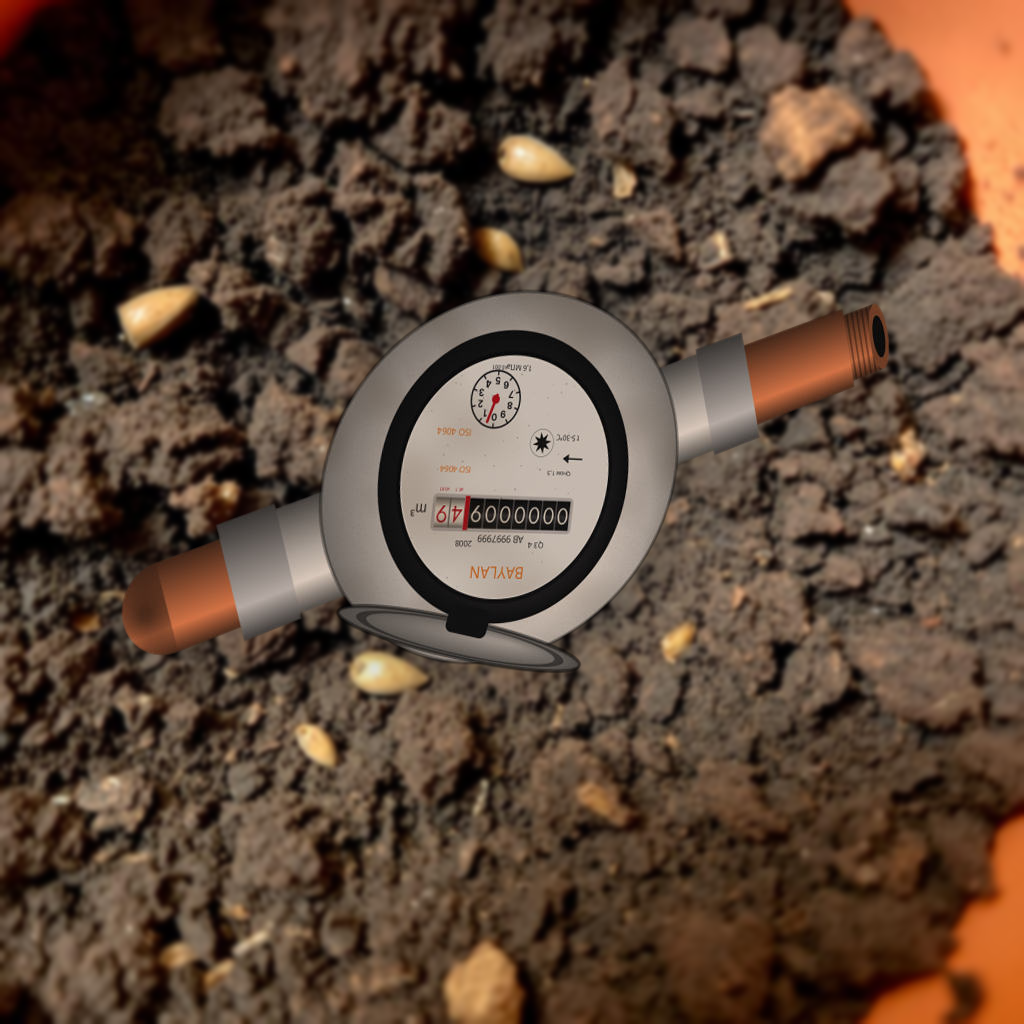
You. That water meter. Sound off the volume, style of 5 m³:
9.490 m³
